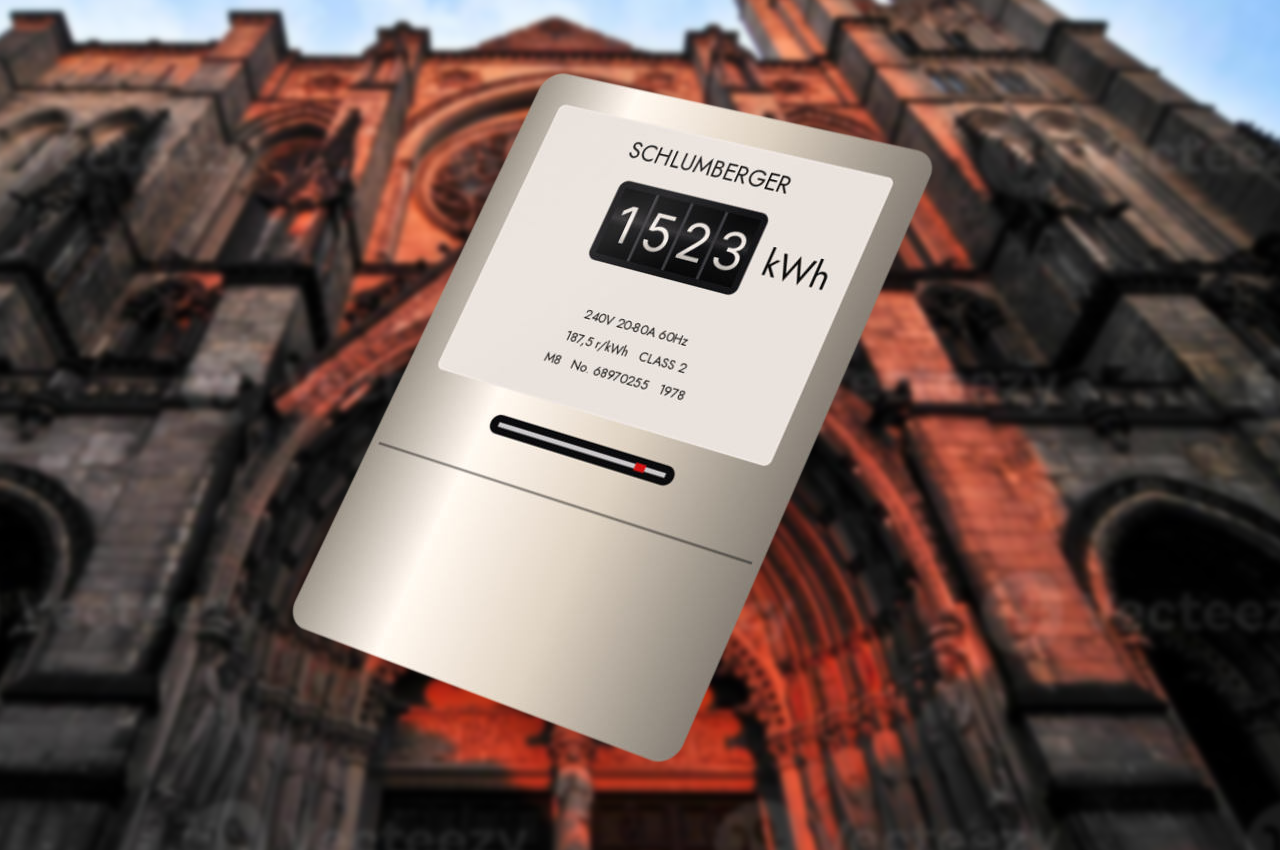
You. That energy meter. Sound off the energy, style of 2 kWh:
1523 kWh
